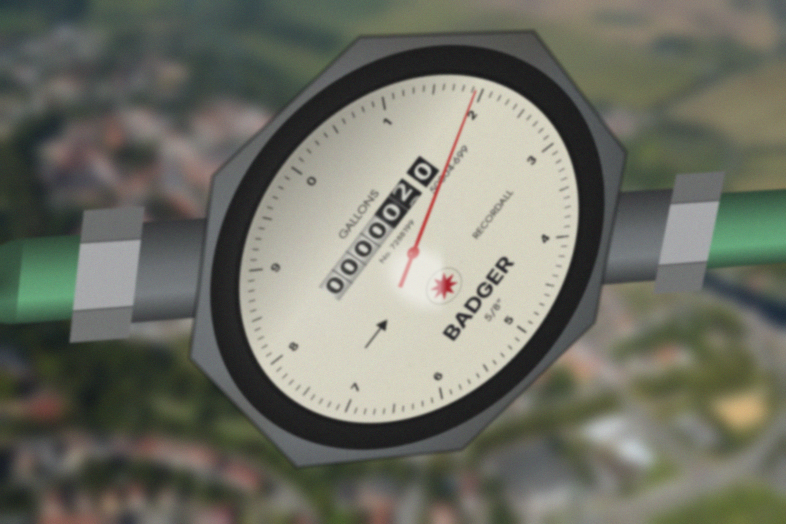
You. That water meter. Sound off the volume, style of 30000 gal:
21.9 gal
